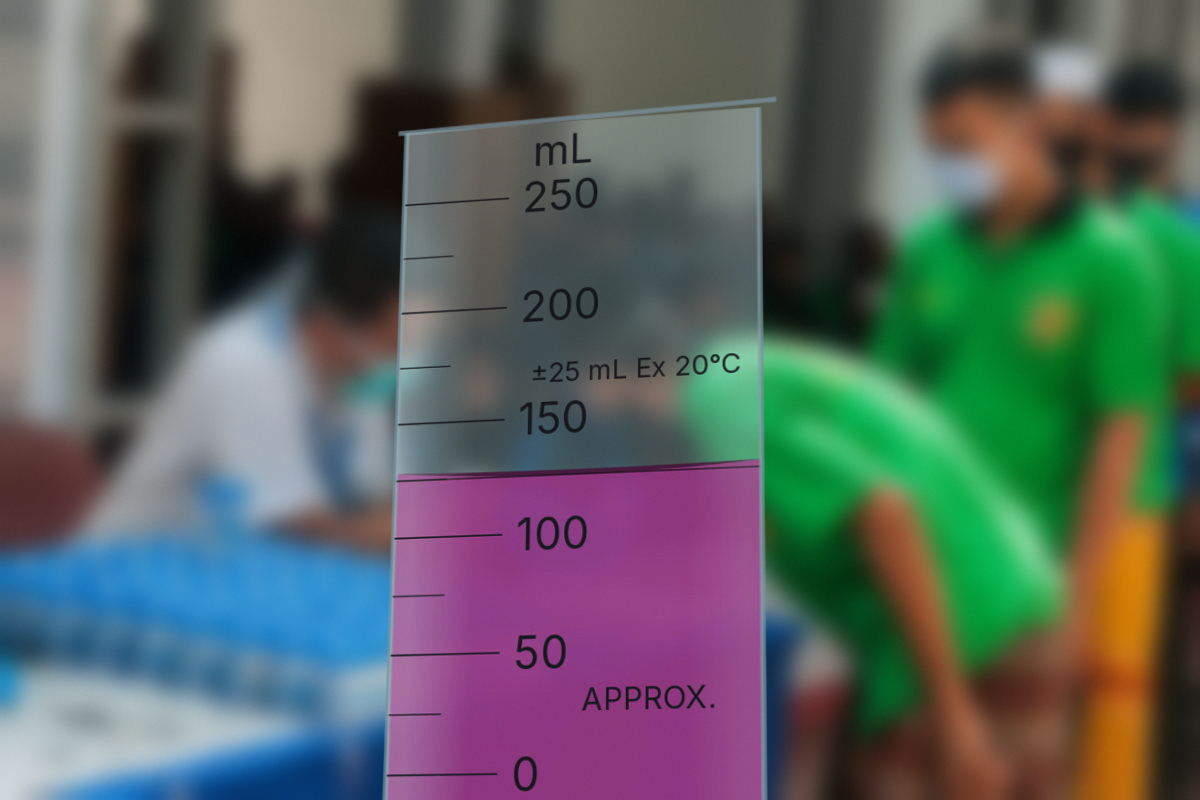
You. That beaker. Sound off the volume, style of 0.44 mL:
125 mL
